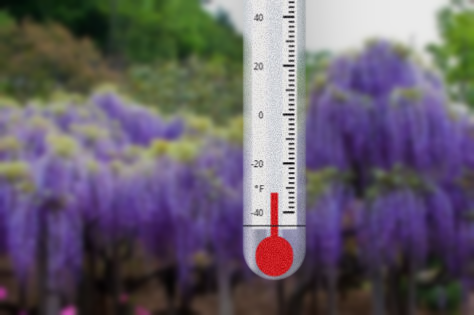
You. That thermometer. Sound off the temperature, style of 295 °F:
-32 °F
